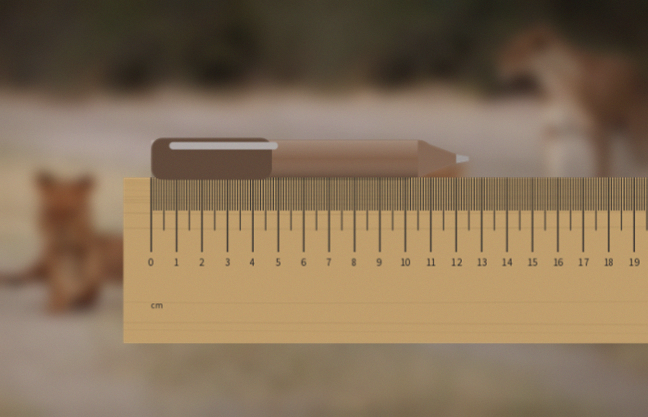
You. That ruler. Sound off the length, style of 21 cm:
12.5 cm
